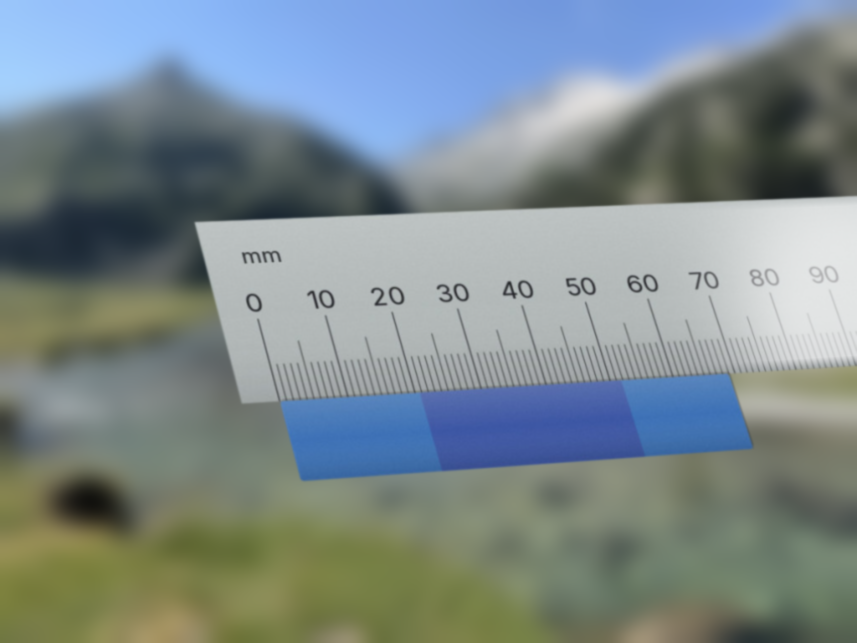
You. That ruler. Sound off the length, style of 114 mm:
69 mm
